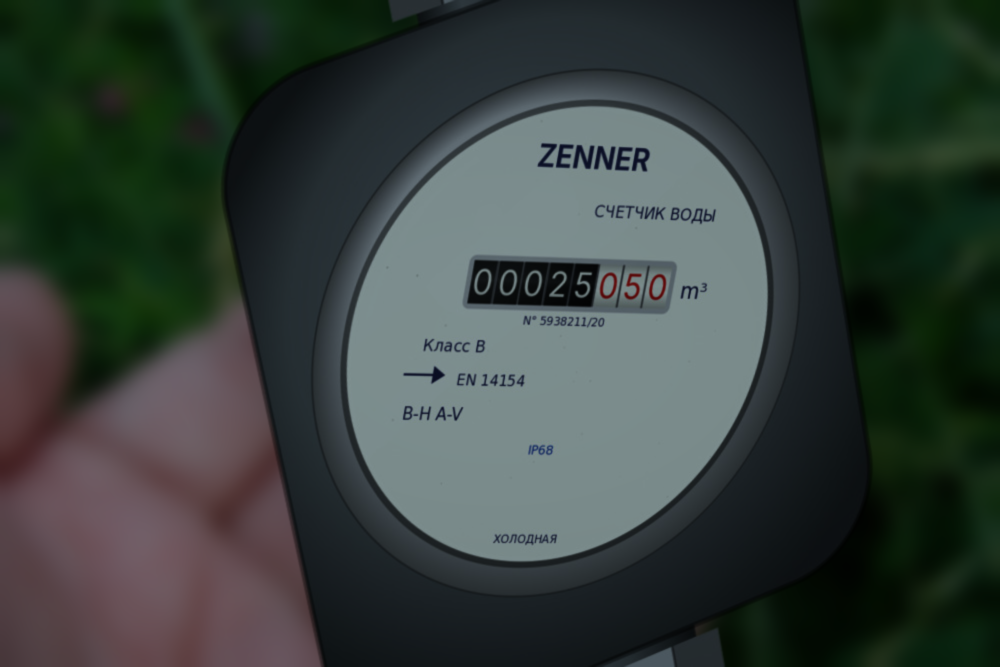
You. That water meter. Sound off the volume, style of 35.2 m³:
25.050 m³
